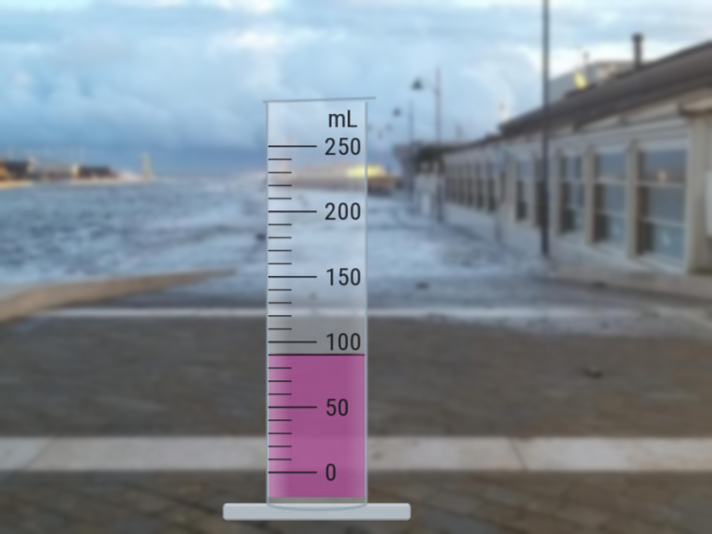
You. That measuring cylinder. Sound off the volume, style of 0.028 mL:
90 mL
